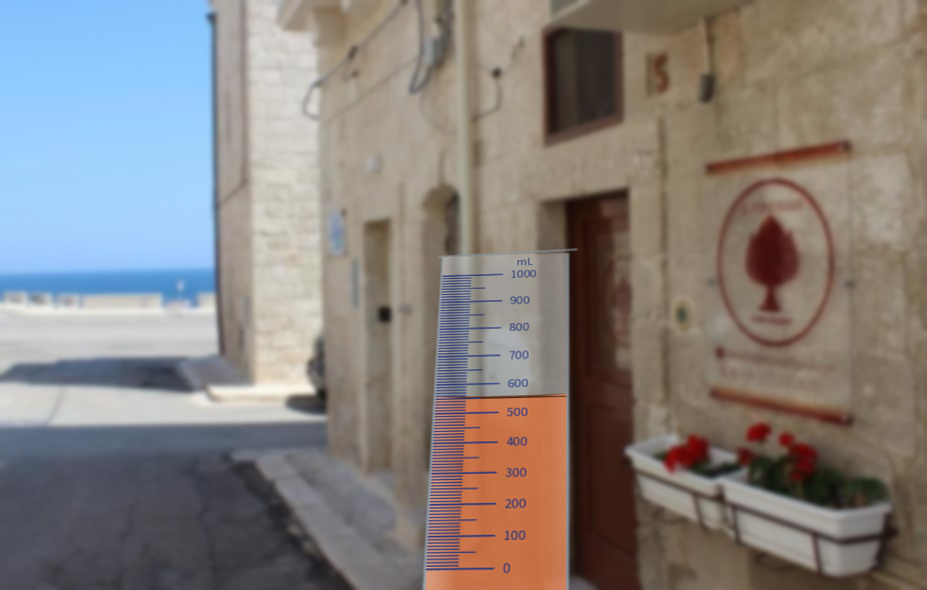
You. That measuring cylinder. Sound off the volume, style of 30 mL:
550 mL
